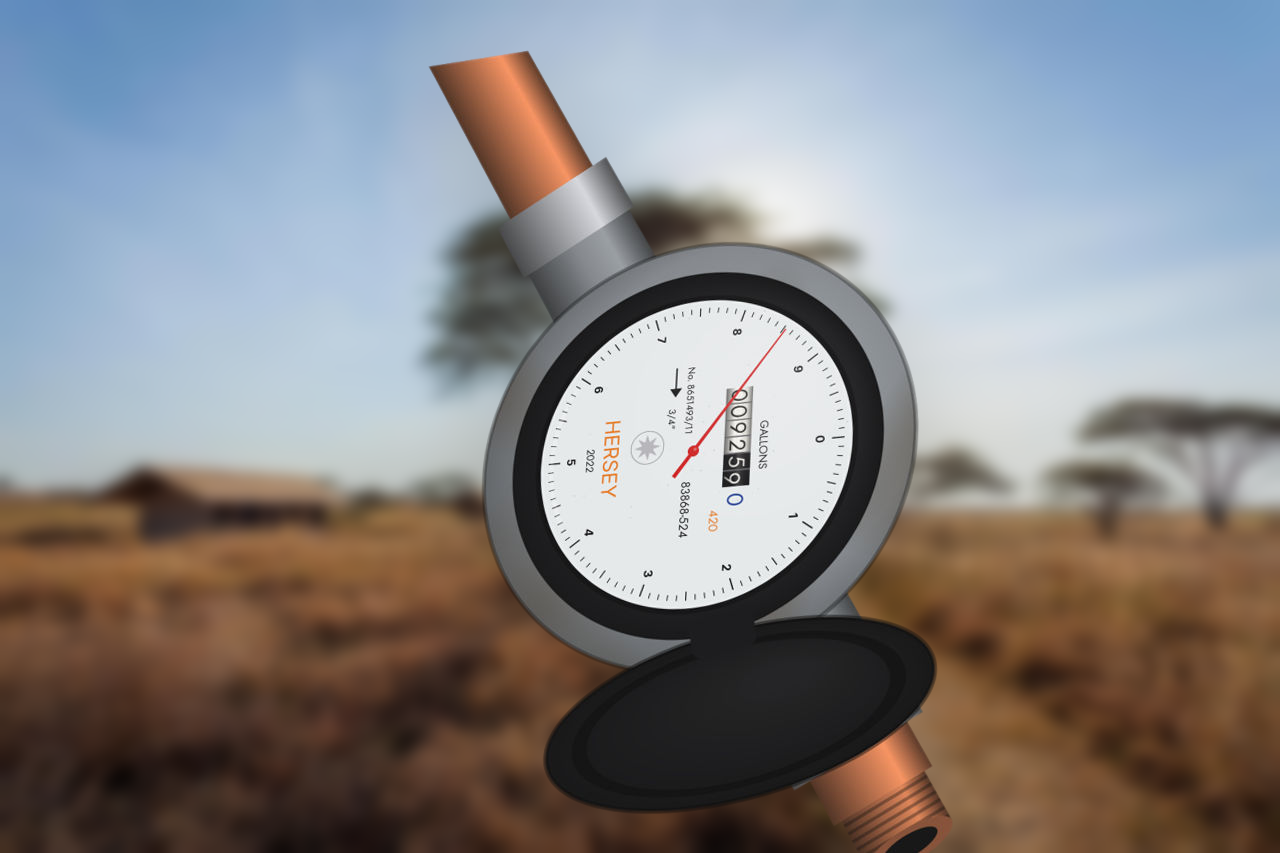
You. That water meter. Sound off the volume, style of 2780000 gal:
92588.5 gal
